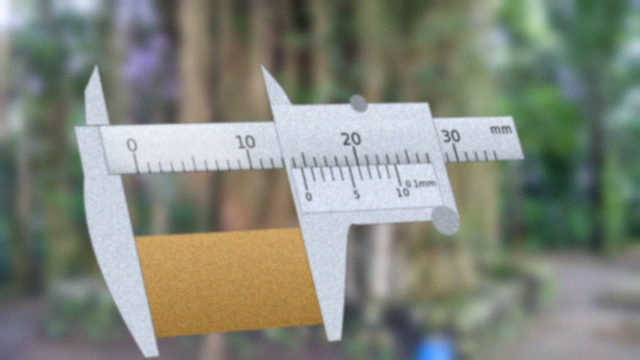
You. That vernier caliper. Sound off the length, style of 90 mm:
14.6 mm
